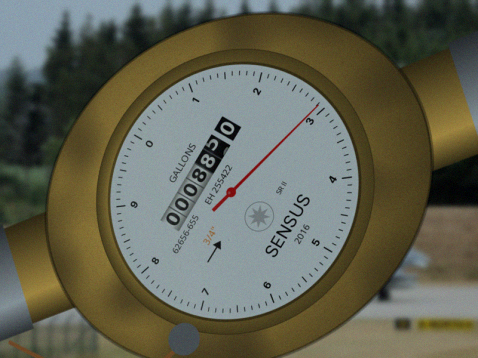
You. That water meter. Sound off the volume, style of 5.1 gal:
8852.9 gal
